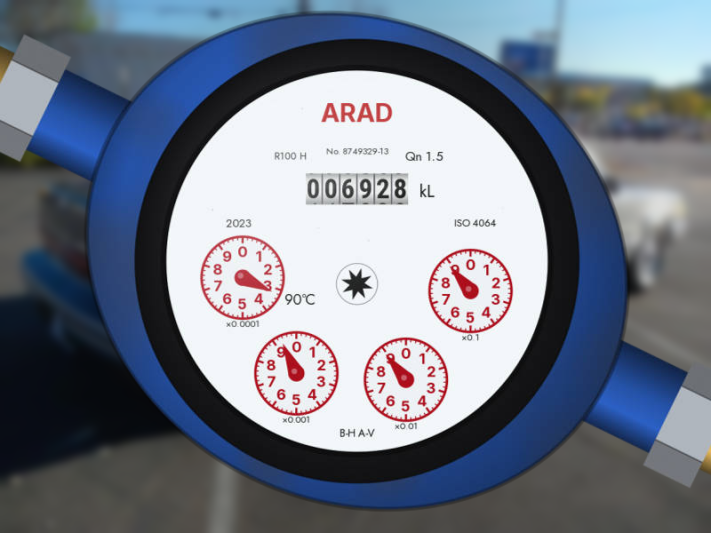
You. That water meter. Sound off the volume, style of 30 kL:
6928.8893 kL
